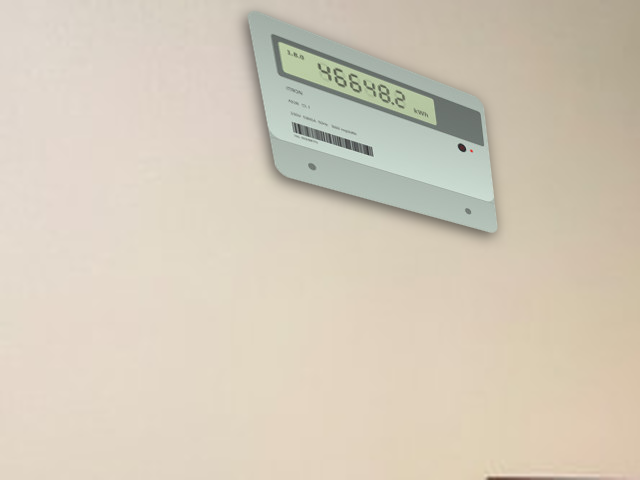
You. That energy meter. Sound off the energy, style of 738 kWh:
46648.2 kWh
